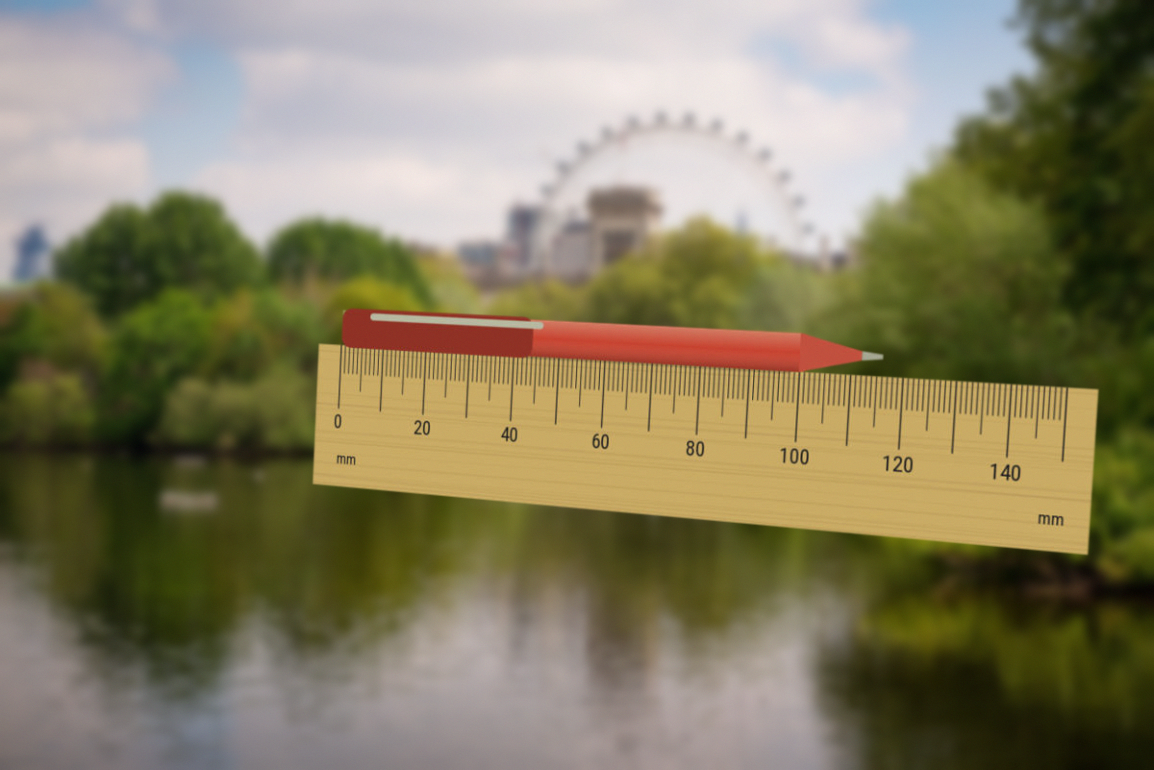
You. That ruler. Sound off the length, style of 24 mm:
116 mm
